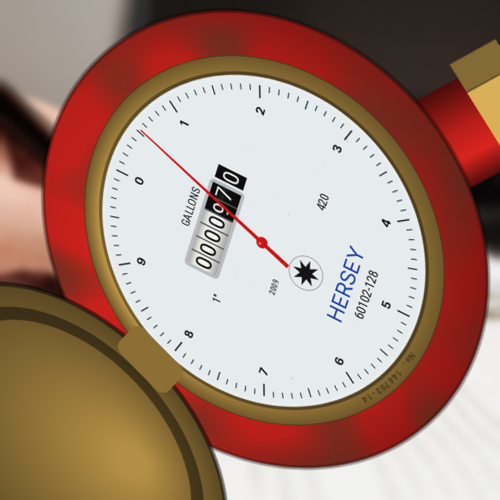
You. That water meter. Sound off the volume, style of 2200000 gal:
970.5 gal
